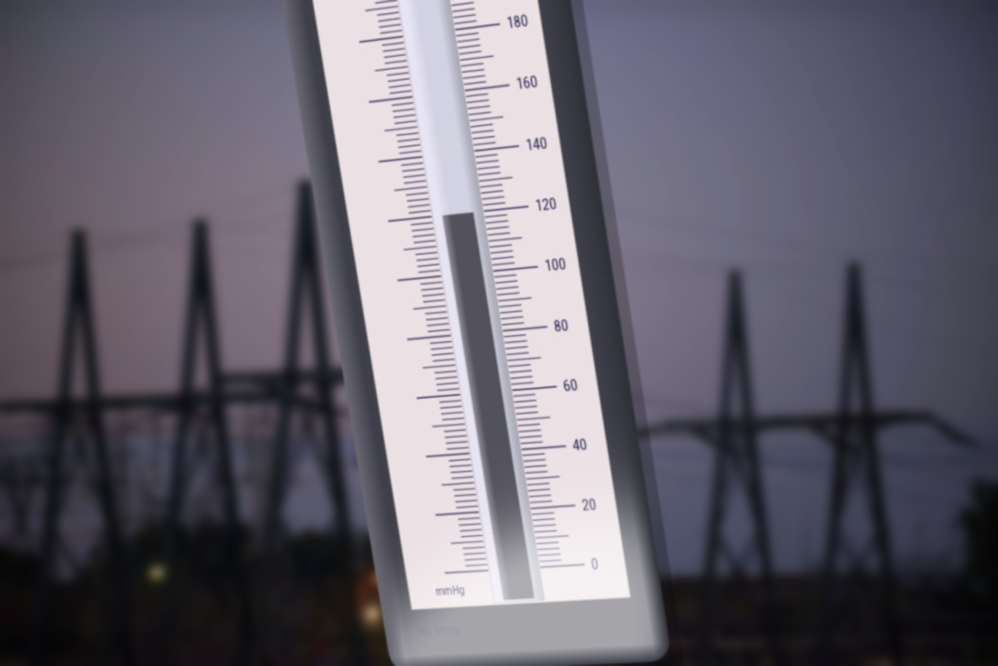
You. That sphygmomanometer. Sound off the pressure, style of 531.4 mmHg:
120 mmHg
